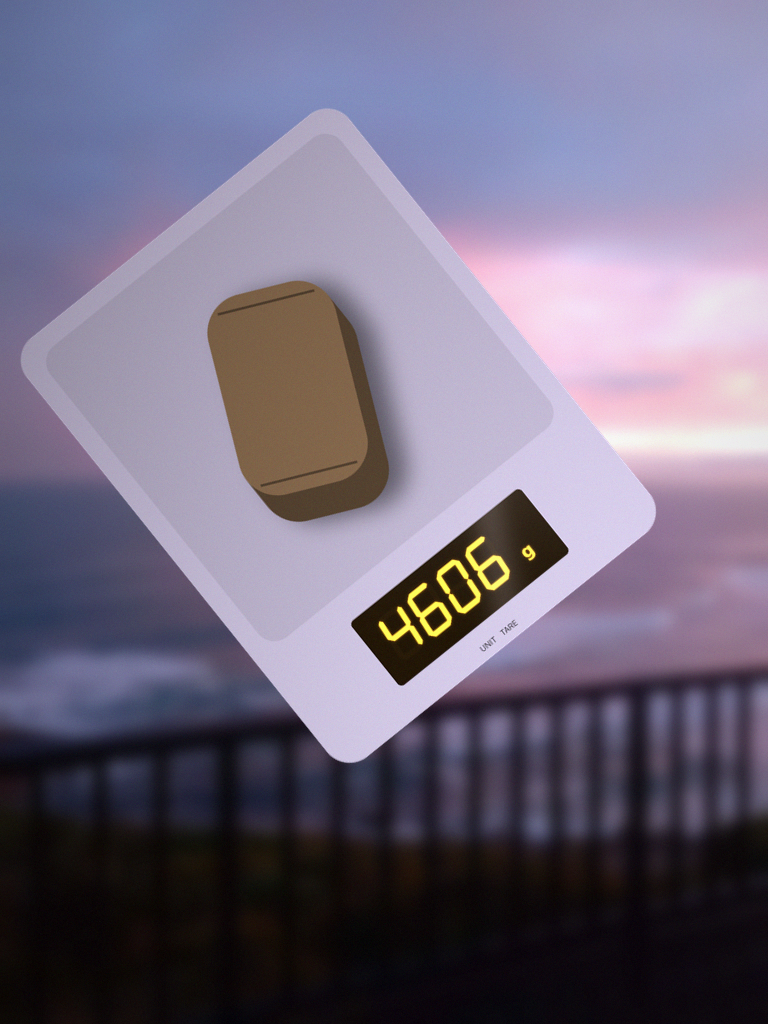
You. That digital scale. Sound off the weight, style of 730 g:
4606 g
